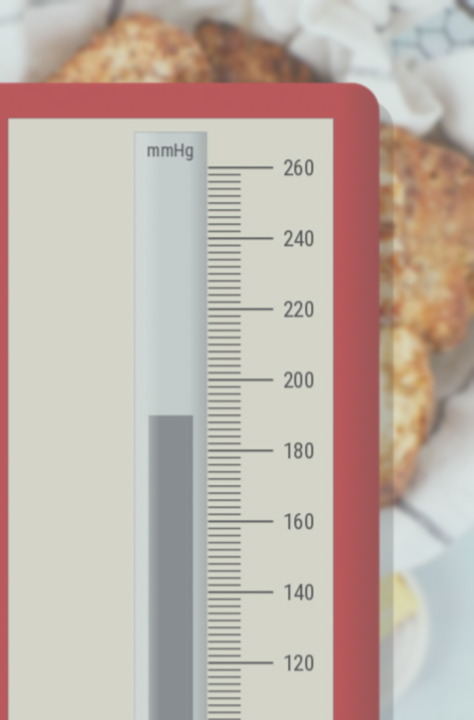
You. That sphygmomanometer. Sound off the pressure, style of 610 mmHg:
190 mmHg
